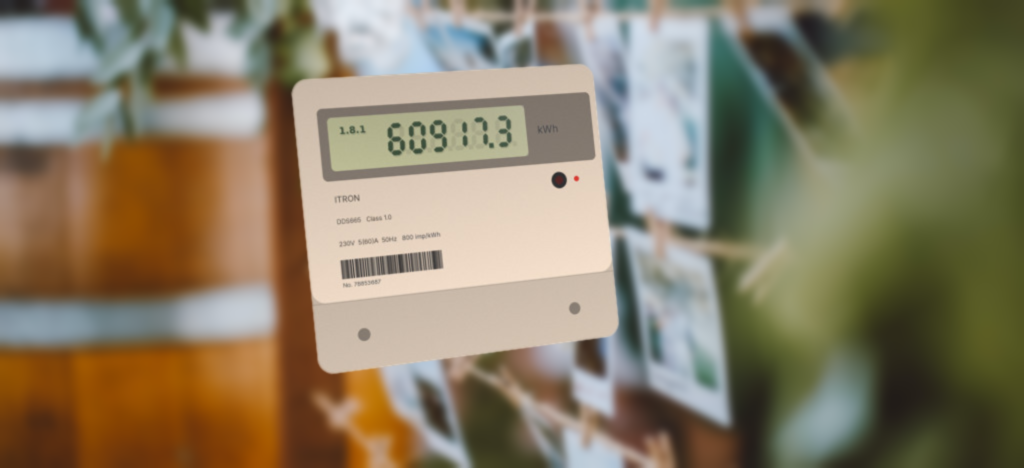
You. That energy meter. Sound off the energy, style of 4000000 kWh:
60917.3 kWh
